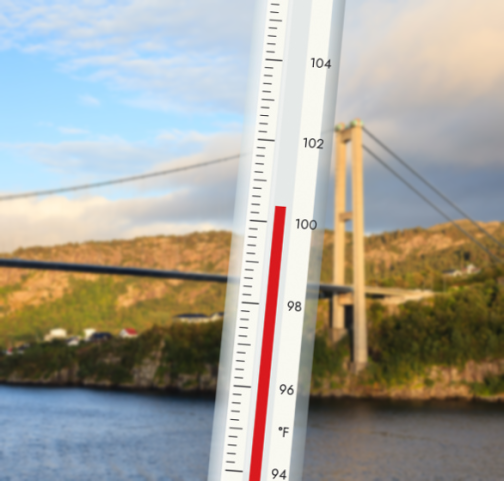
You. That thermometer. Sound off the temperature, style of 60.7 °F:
100.4 °F
